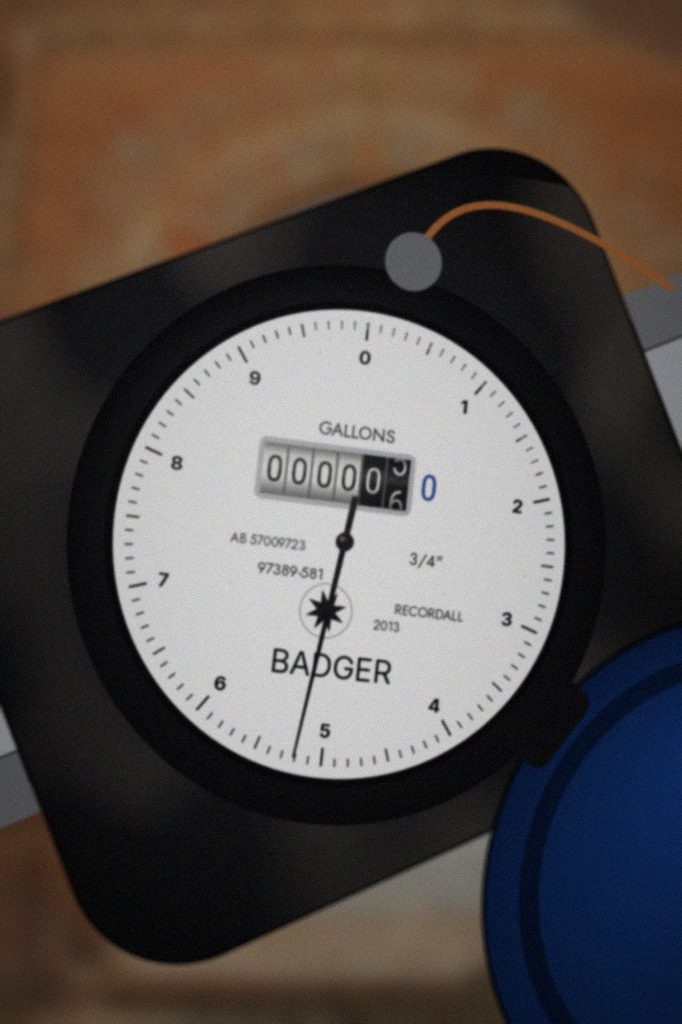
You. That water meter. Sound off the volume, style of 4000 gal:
55.2 gal
